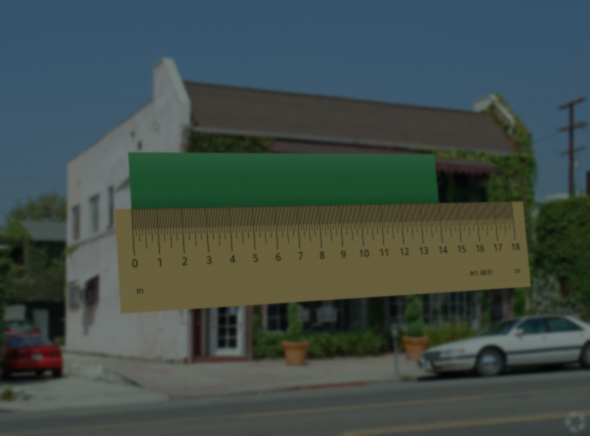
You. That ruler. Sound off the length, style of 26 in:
14 in
